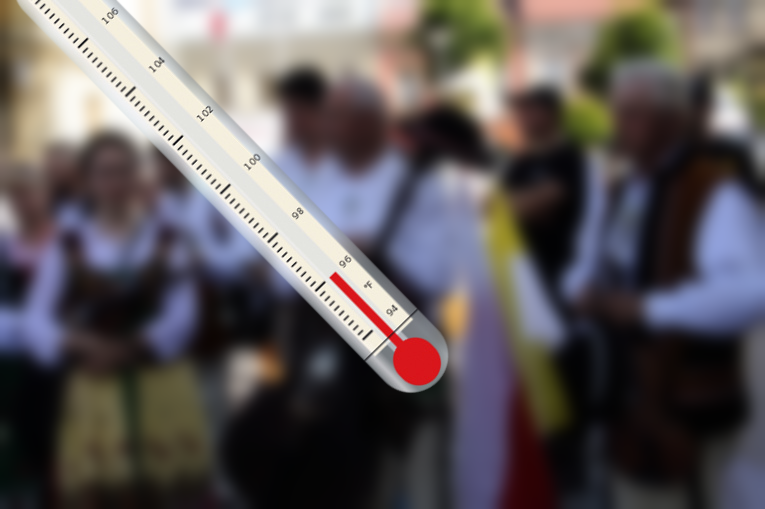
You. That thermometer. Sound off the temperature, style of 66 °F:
96 °F
